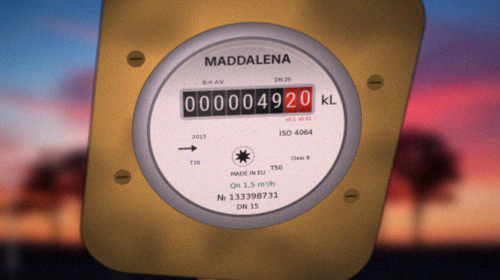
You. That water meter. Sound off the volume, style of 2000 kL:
49.20 kL
